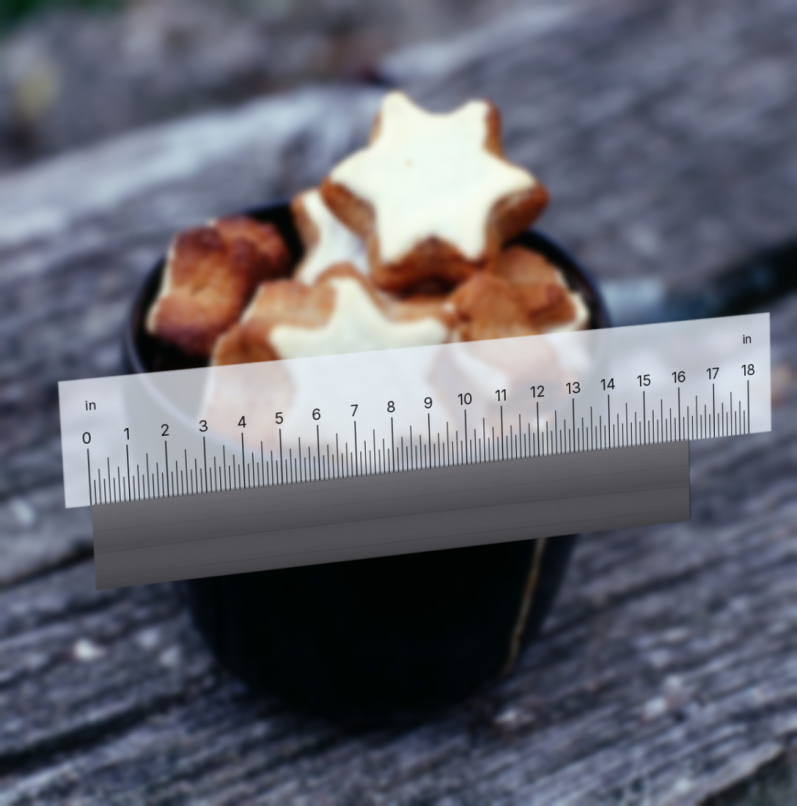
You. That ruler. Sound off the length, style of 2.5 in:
16.25 in
